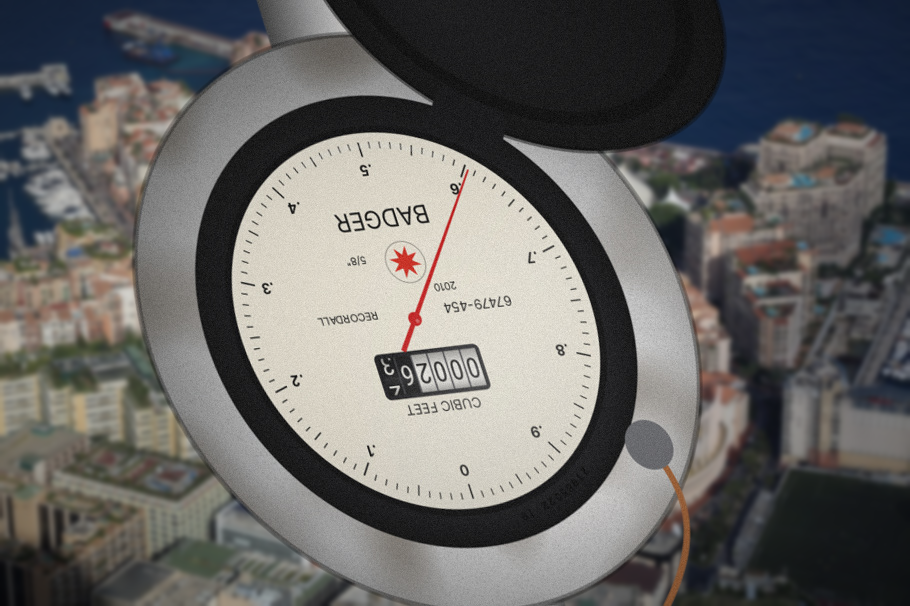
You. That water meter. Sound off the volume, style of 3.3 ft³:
262.60 ft³
